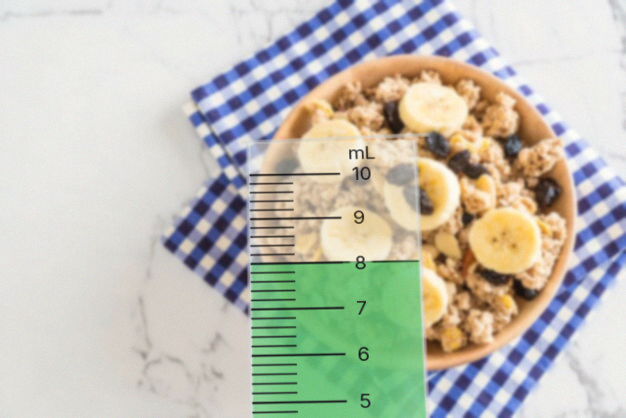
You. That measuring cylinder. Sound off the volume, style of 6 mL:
8 mL
